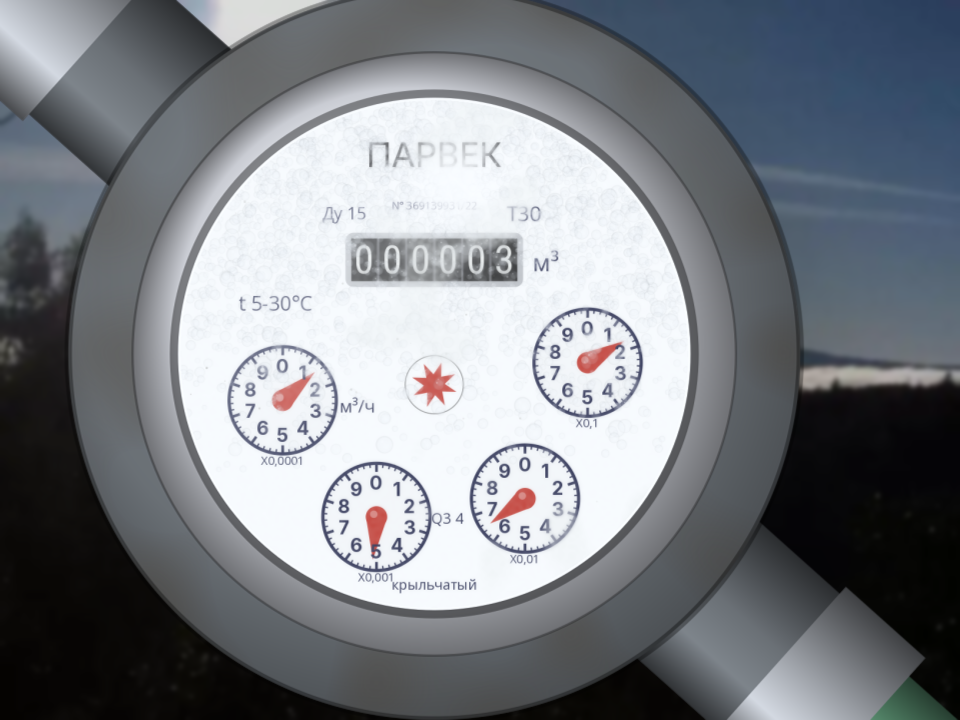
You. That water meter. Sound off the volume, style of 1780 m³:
3.1651 m³
